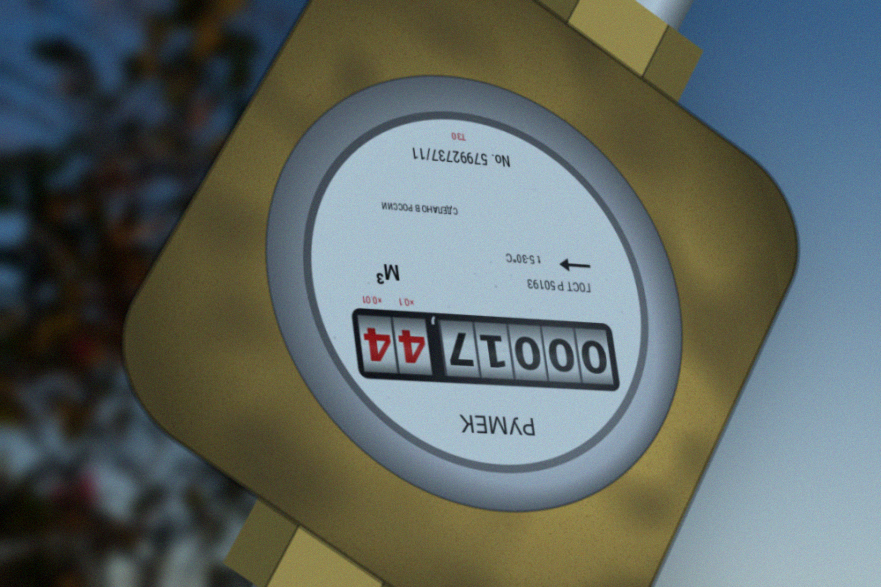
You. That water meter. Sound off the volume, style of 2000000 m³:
17.44 m³
